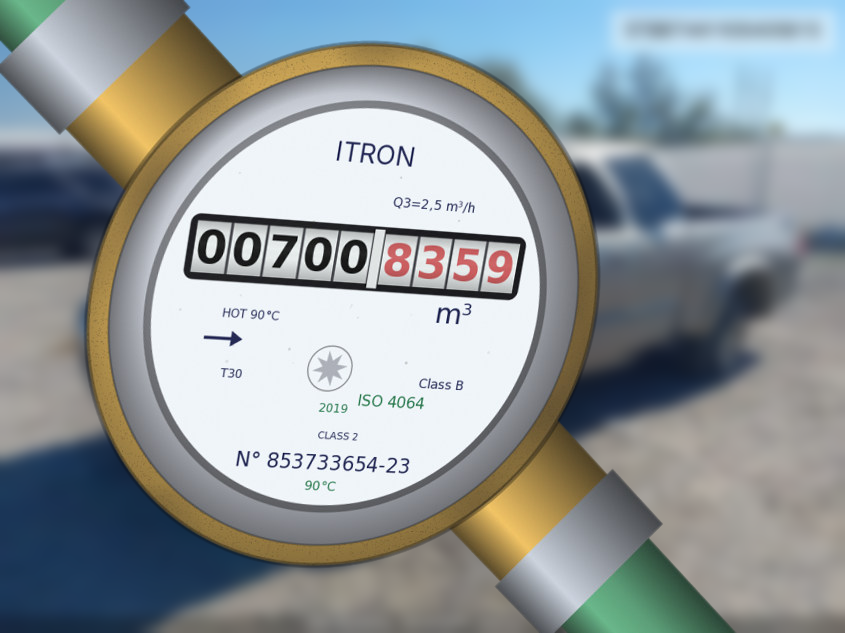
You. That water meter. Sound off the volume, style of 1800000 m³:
700.8359 m³
